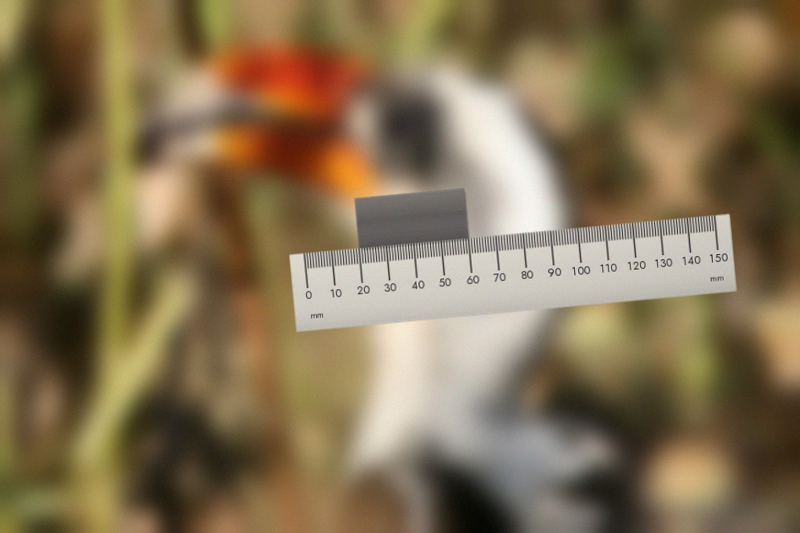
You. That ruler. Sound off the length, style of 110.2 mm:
40 mm
